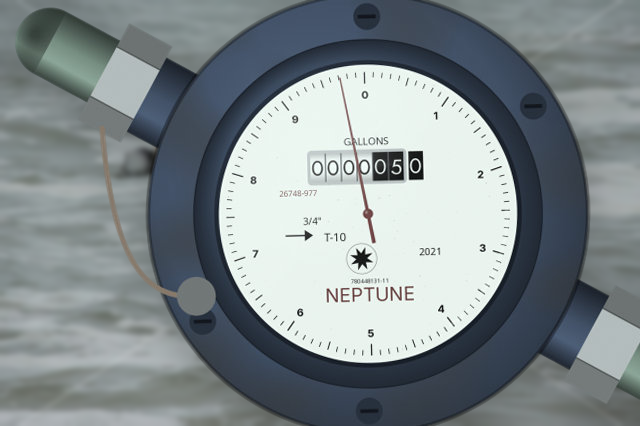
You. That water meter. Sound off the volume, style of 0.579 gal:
49.7 gal
